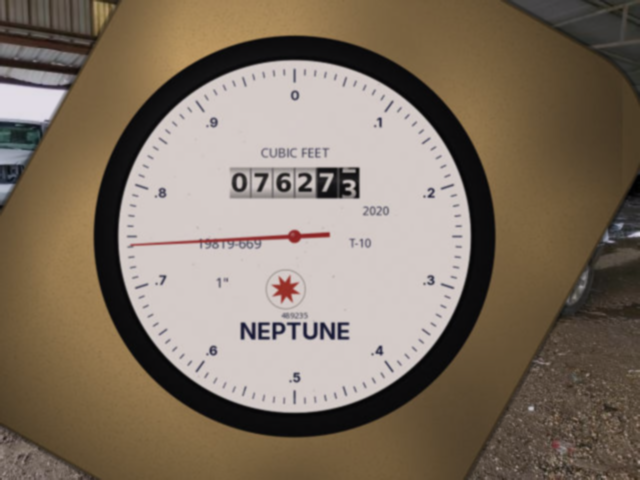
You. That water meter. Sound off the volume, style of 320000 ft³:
76272.74 ft³
